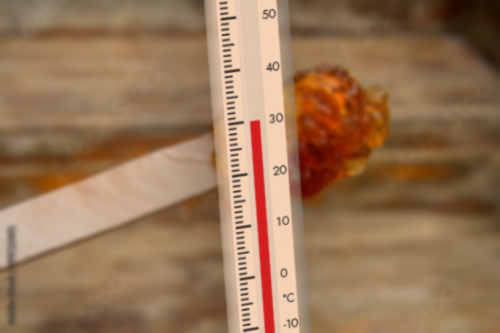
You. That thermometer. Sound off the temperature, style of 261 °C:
30 °C
